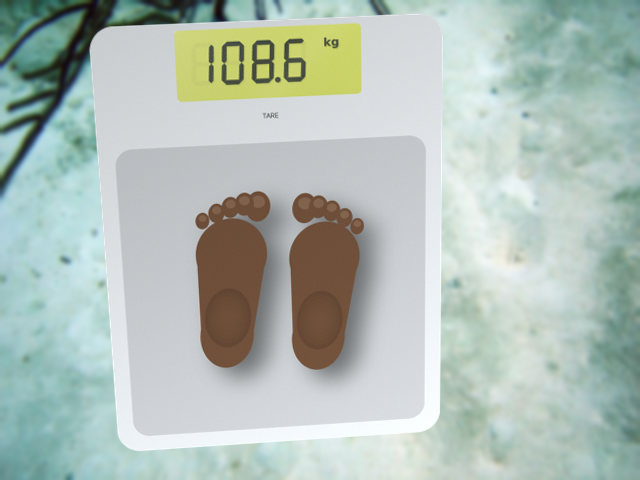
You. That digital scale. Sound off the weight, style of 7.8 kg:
108.6 kg
